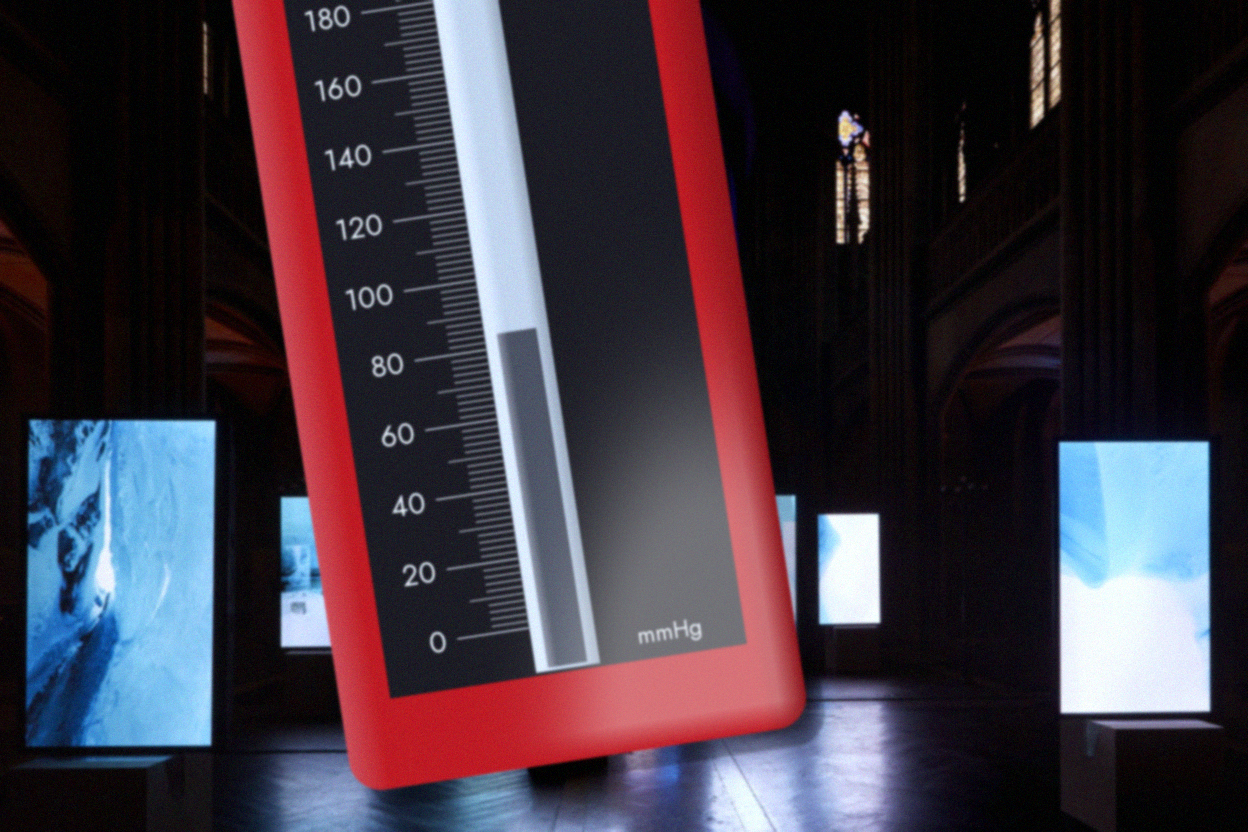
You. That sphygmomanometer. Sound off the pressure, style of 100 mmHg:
84 mmHg
